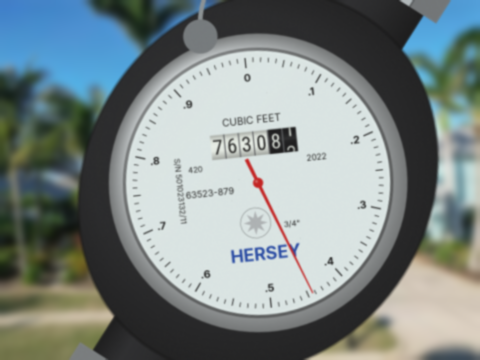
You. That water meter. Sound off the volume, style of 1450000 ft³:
763081.44 ft³
